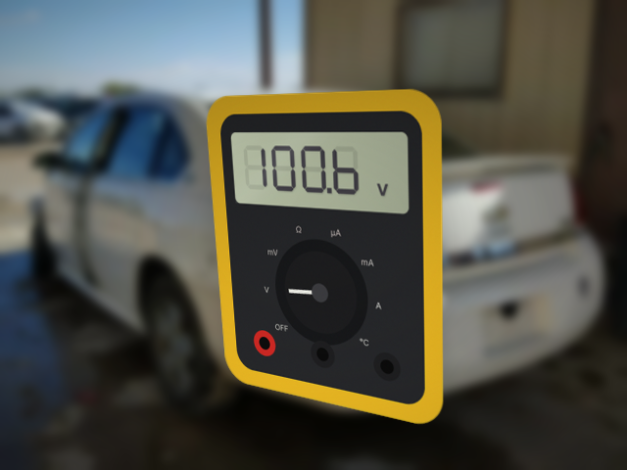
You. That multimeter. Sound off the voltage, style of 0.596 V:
100.6 V
